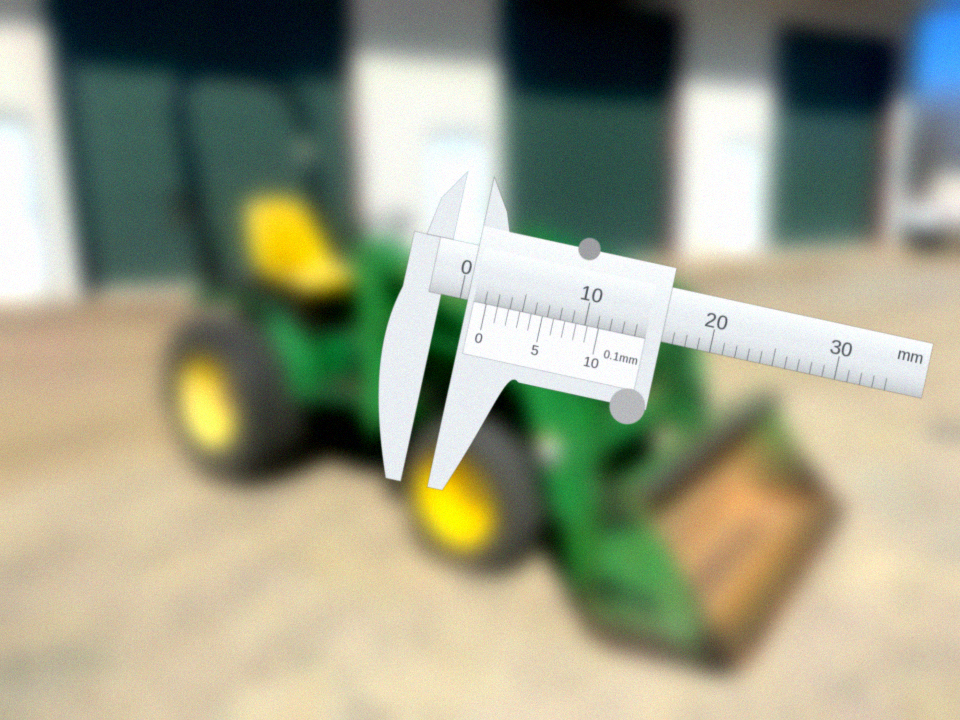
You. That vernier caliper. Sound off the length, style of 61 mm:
2.1 mm
